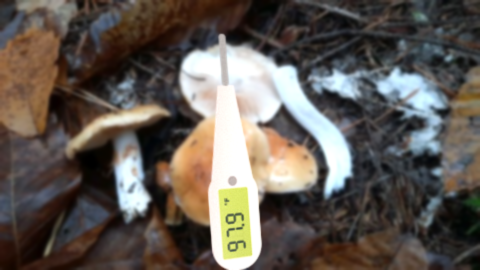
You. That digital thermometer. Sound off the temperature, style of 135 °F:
97.9 °F
